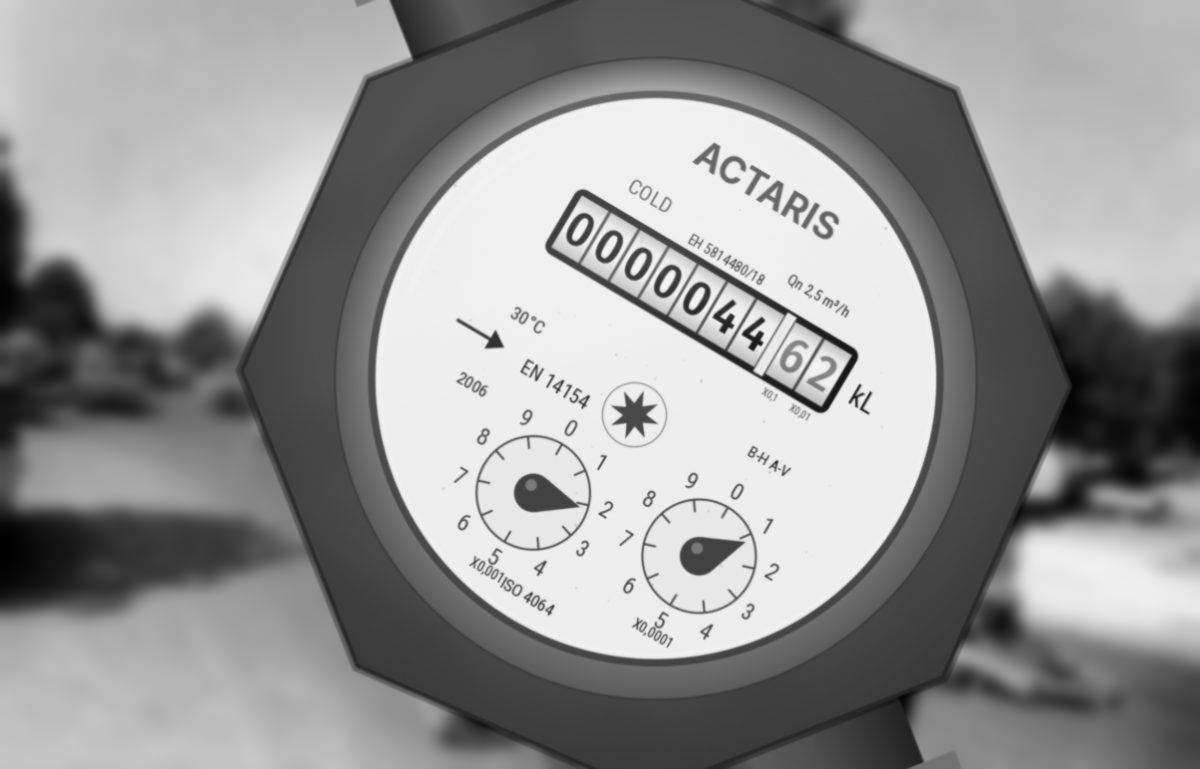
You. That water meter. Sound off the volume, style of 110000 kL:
44.6221 kL
